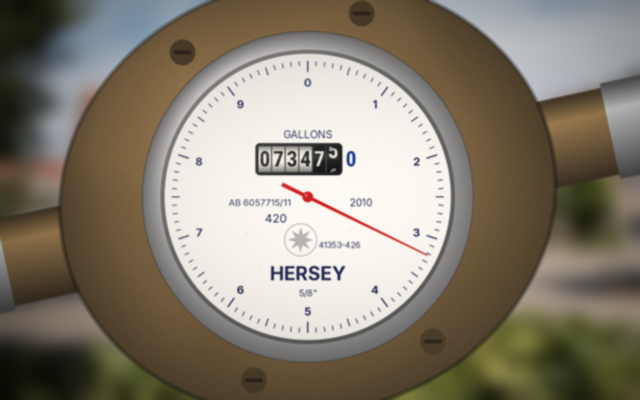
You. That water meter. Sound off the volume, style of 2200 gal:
734753.2 gal
